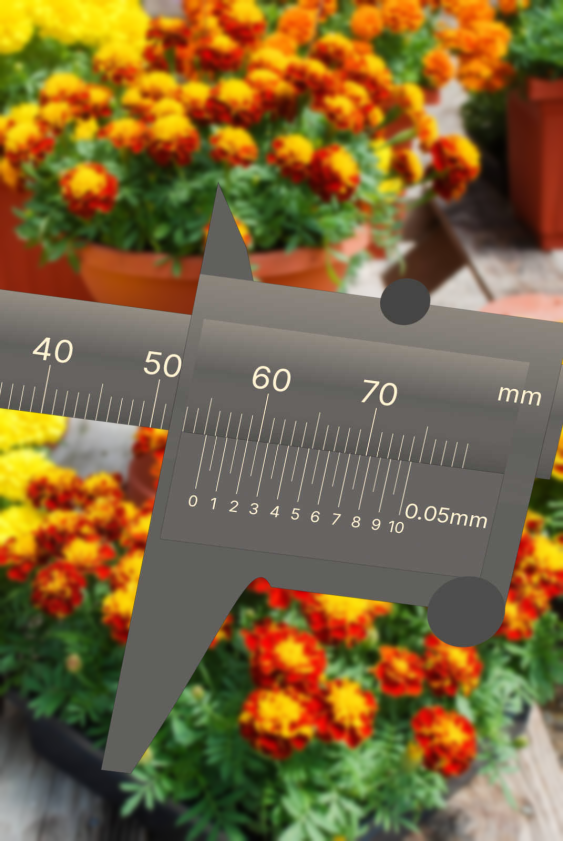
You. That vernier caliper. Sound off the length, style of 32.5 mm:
55.2 mm
